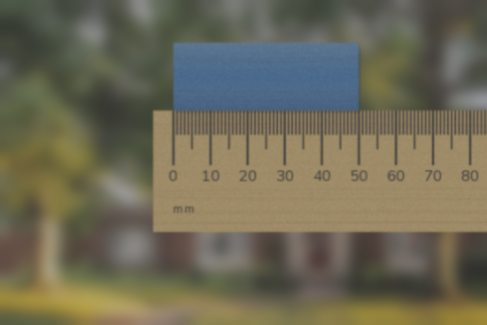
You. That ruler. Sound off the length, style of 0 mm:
50 mm
